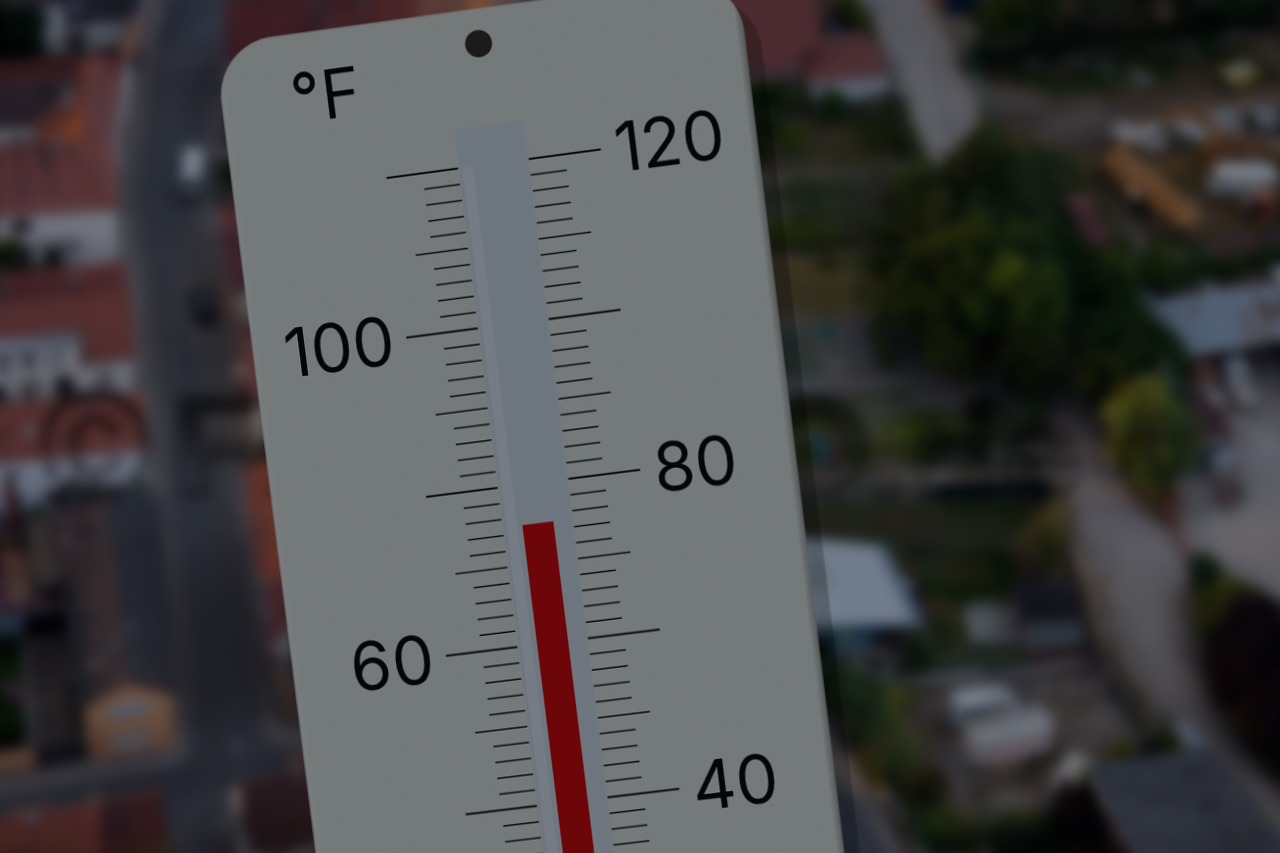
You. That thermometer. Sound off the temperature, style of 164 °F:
75 °F
